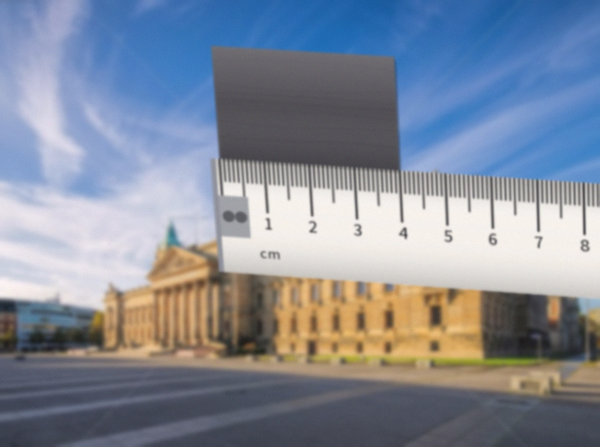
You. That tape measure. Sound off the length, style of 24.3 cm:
4 cm
